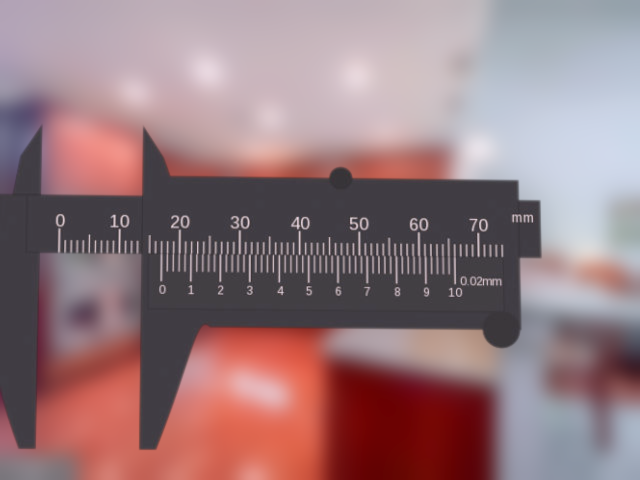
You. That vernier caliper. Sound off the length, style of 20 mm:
17.0 mm
